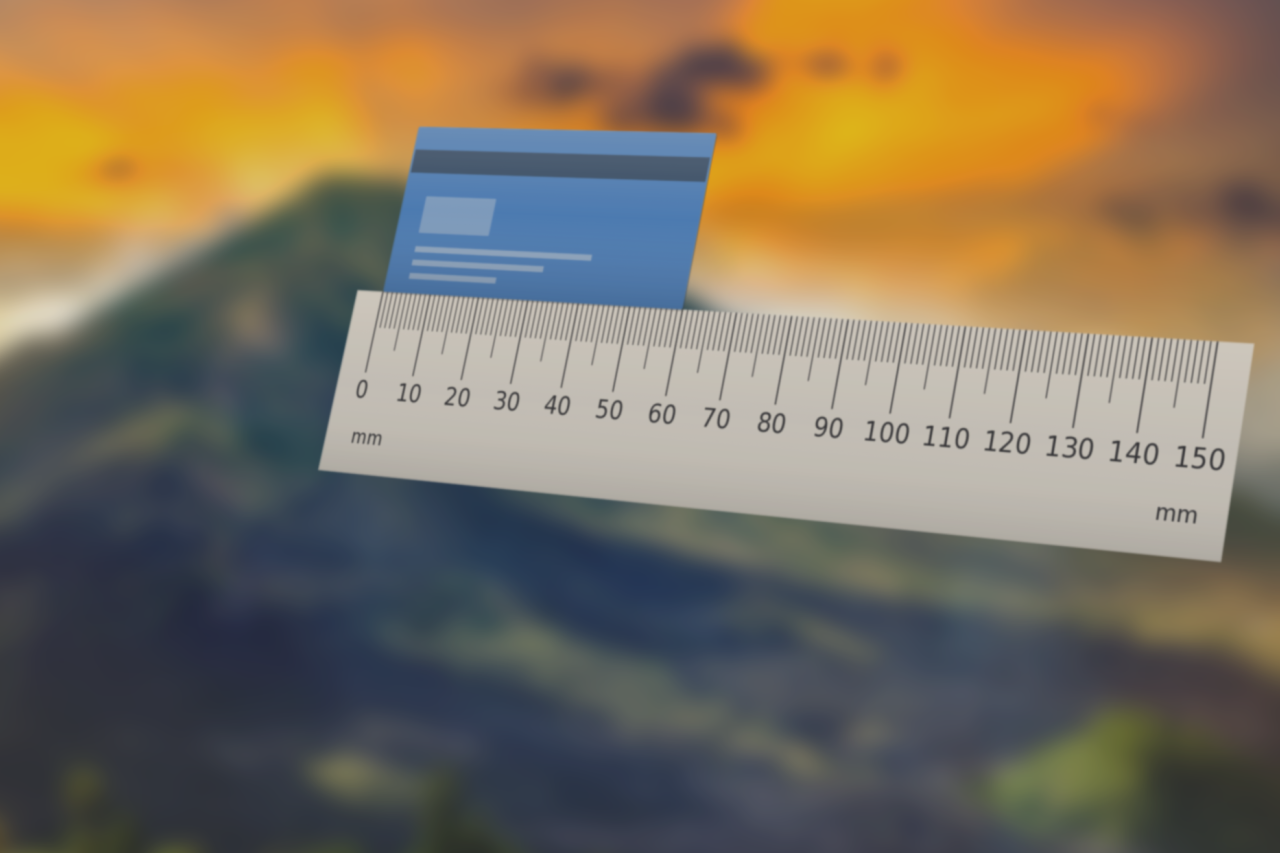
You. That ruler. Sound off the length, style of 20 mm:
60 mm
